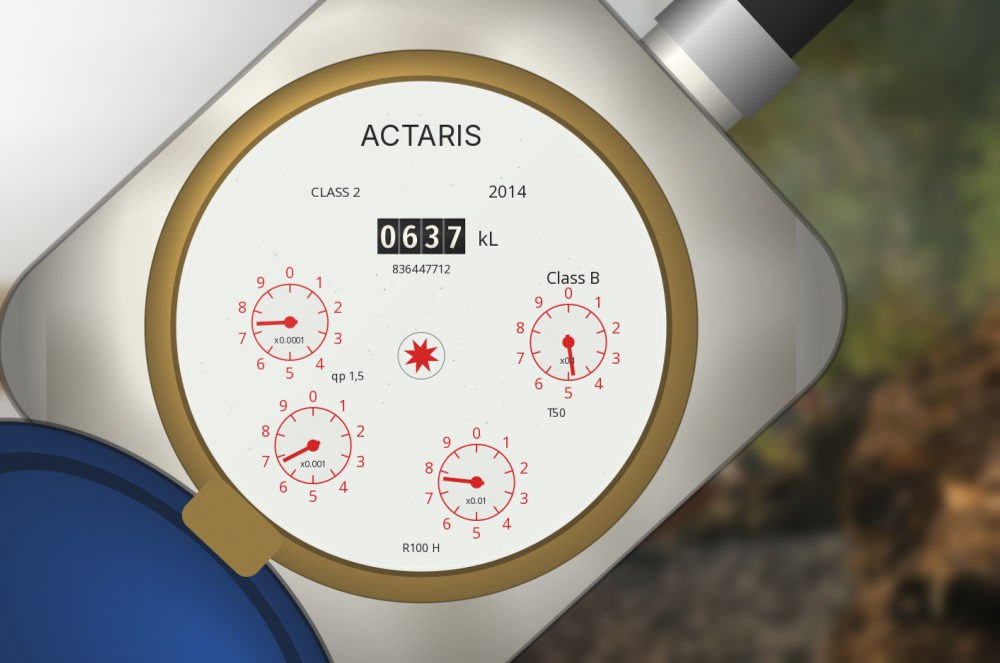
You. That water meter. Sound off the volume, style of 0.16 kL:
637.4767 kL
